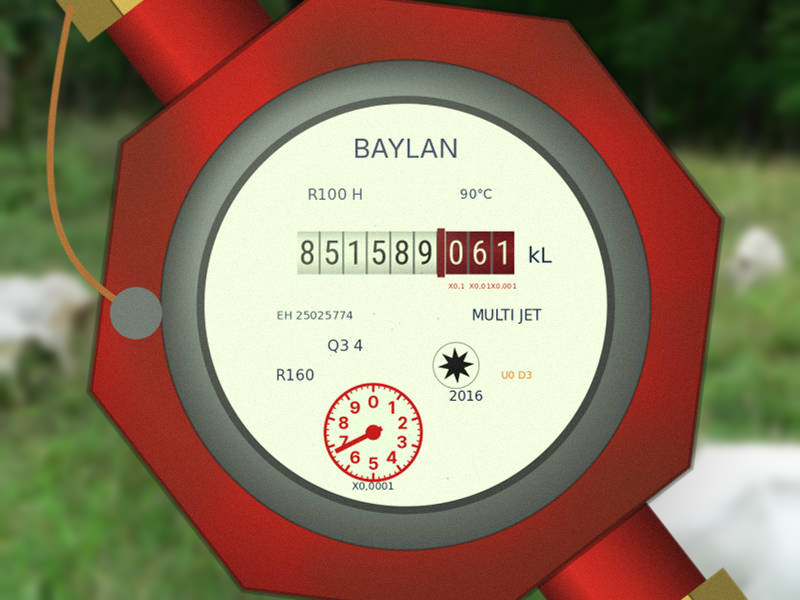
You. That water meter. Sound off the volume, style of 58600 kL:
851589.0616 kL
